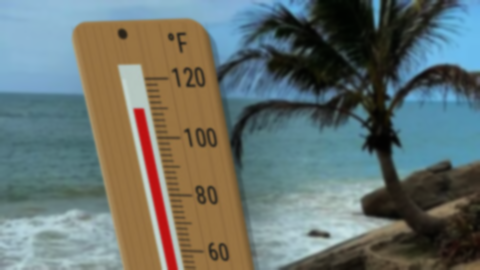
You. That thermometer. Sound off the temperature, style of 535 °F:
110 °F
